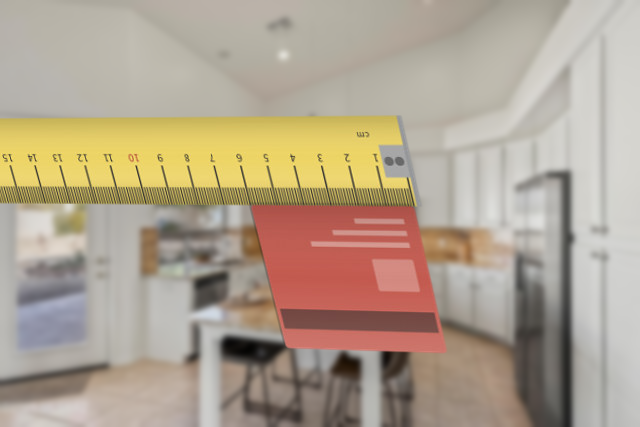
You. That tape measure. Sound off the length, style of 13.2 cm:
6 cm
